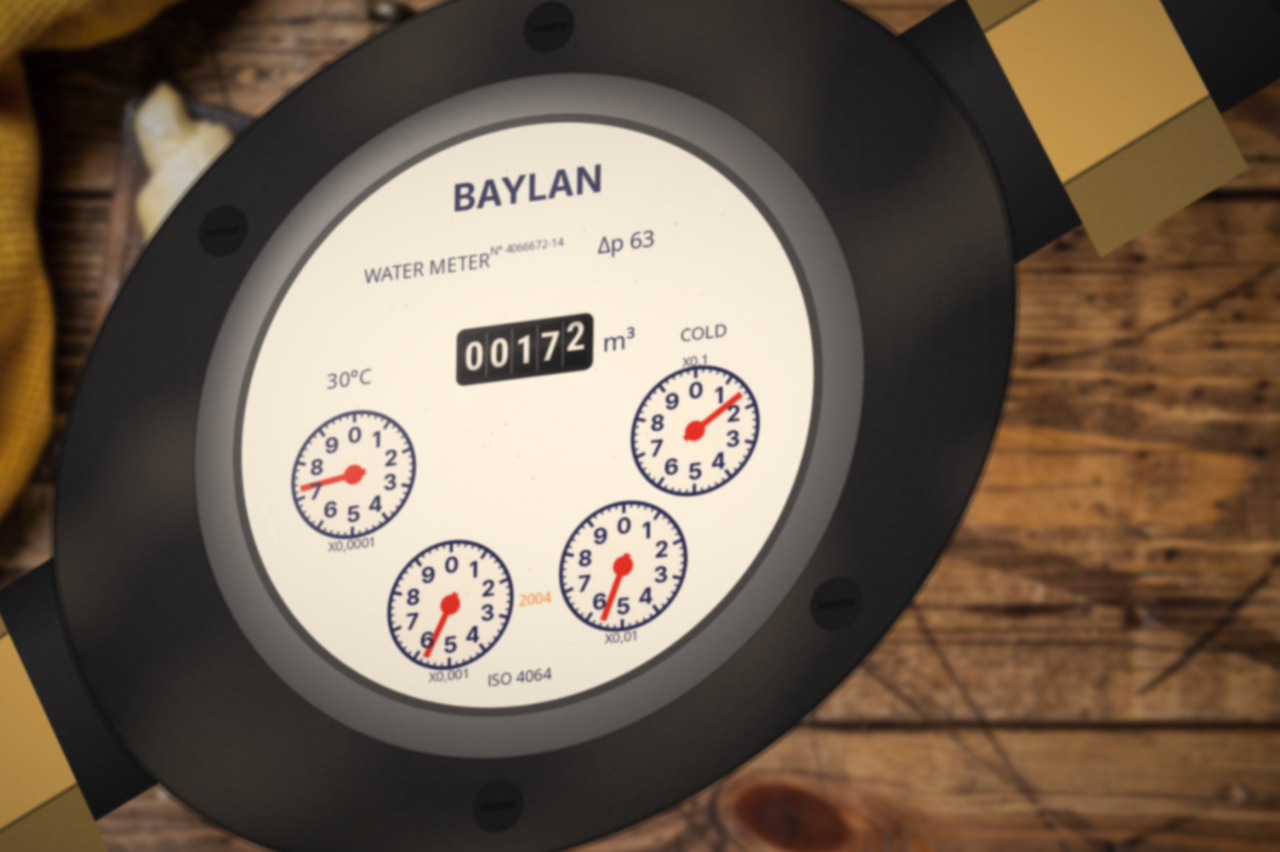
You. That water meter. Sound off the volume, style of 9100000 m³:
172.1557 m³
